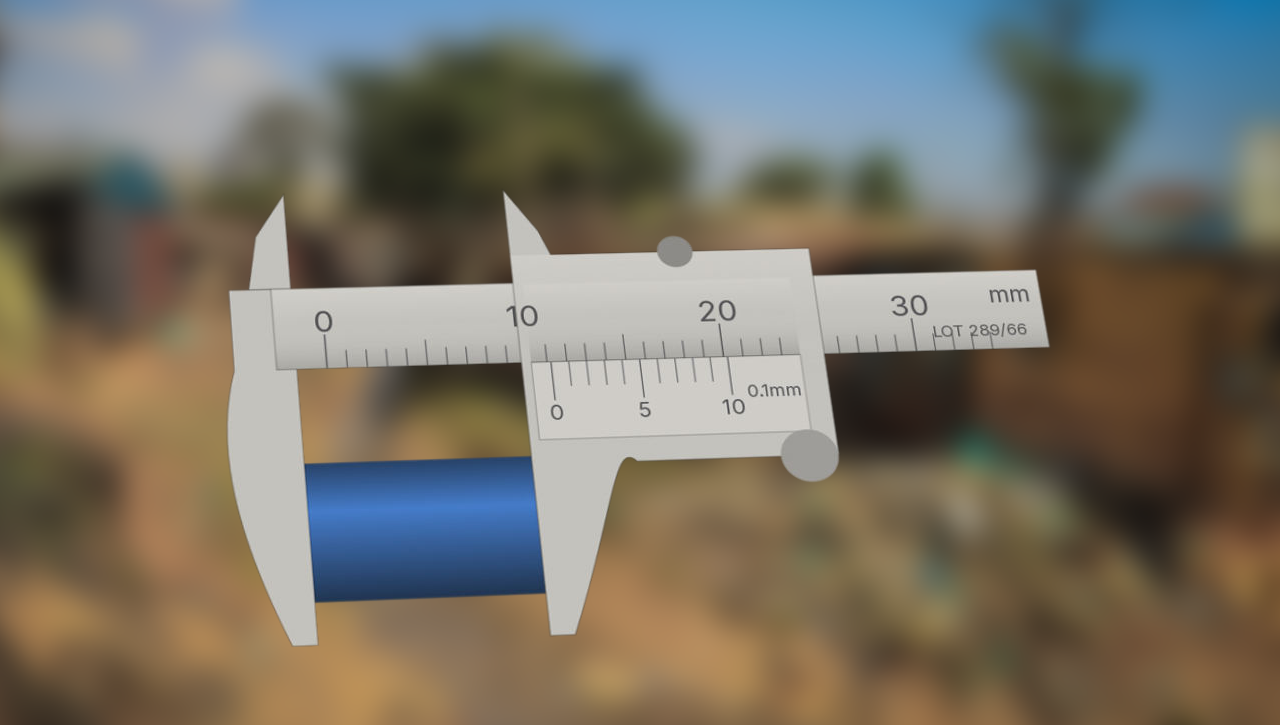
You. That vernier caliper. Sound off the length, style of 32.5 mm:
11.2 mm
